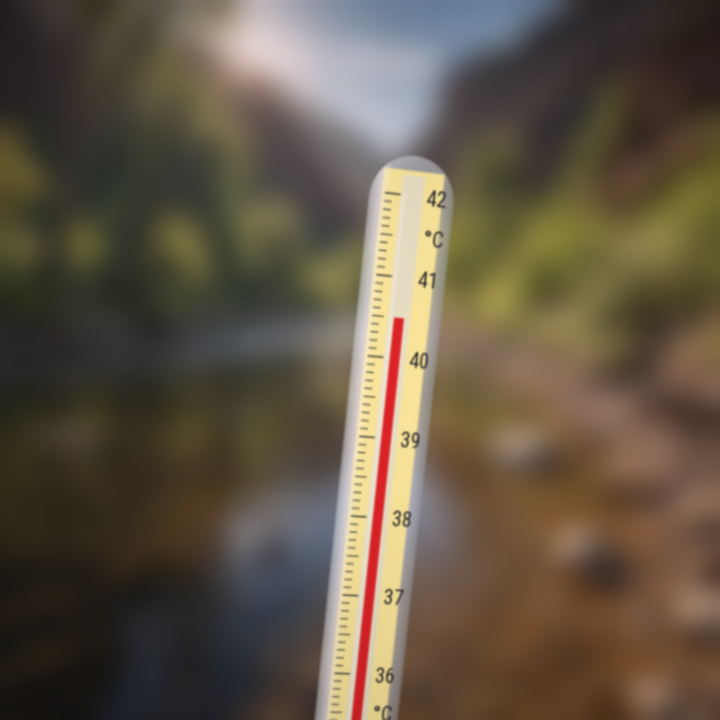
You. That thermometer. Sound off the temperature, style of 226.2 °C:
40.5 °C
